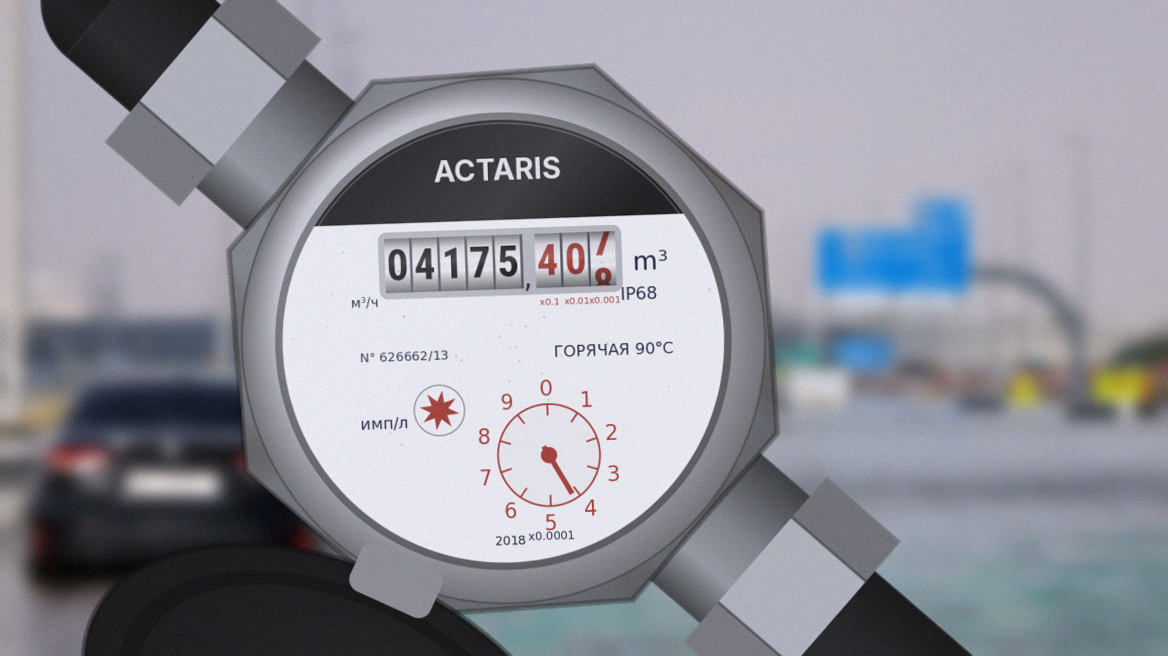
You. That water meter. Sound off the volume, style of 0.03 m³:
4175.4074 m³
